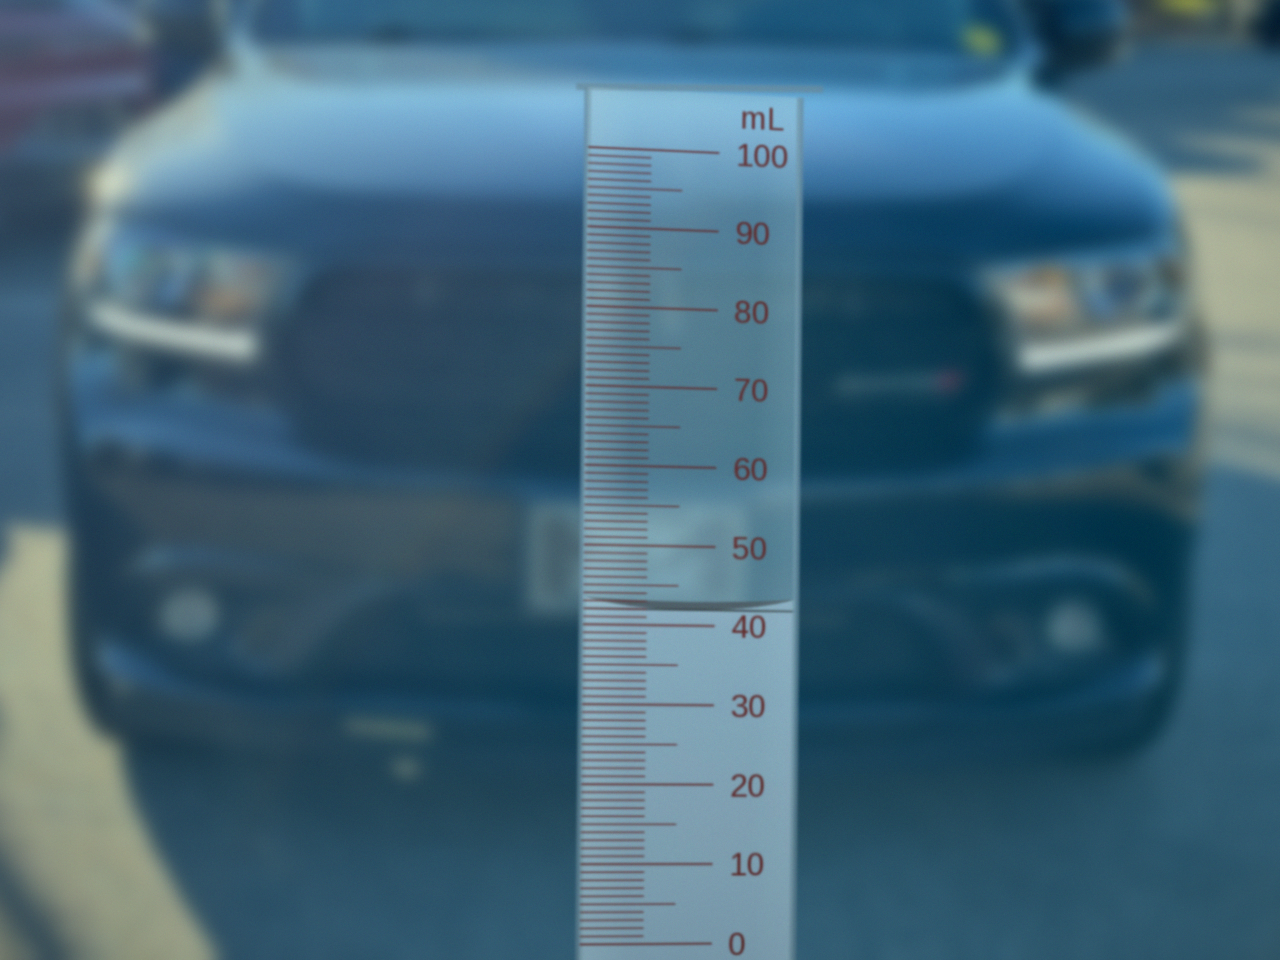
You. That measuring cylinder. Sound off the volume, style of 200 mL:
42 mL
